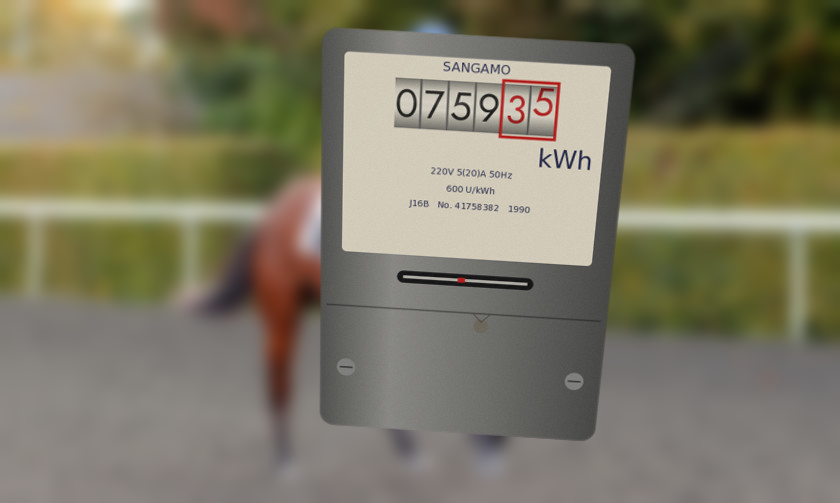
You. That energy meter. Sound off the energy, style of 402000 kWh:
759.35 kWh
